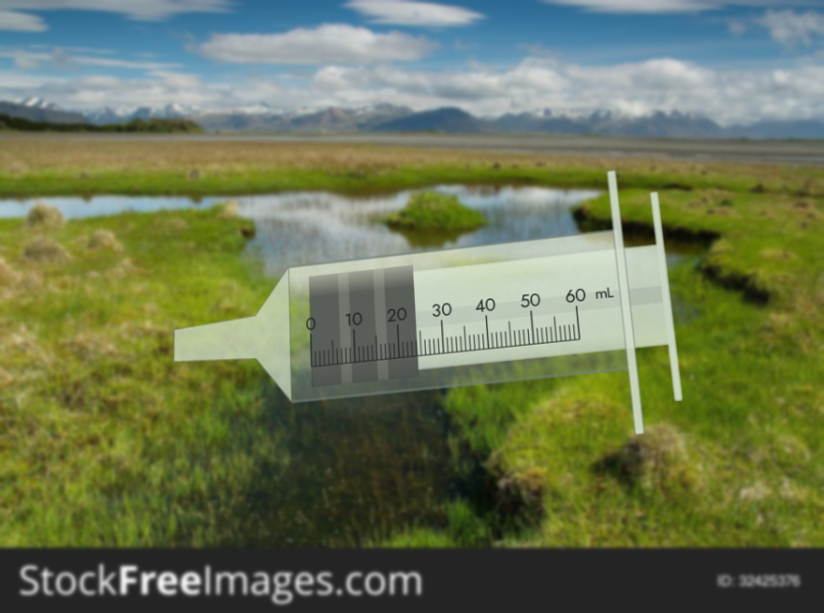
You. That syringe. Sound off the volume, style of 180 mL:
0 mL
